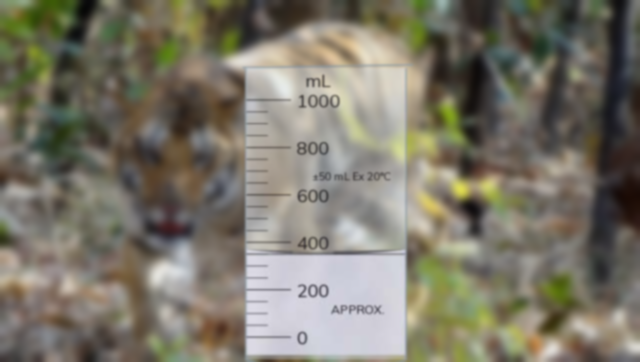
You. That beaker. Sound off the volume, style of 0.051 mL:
350 mL
